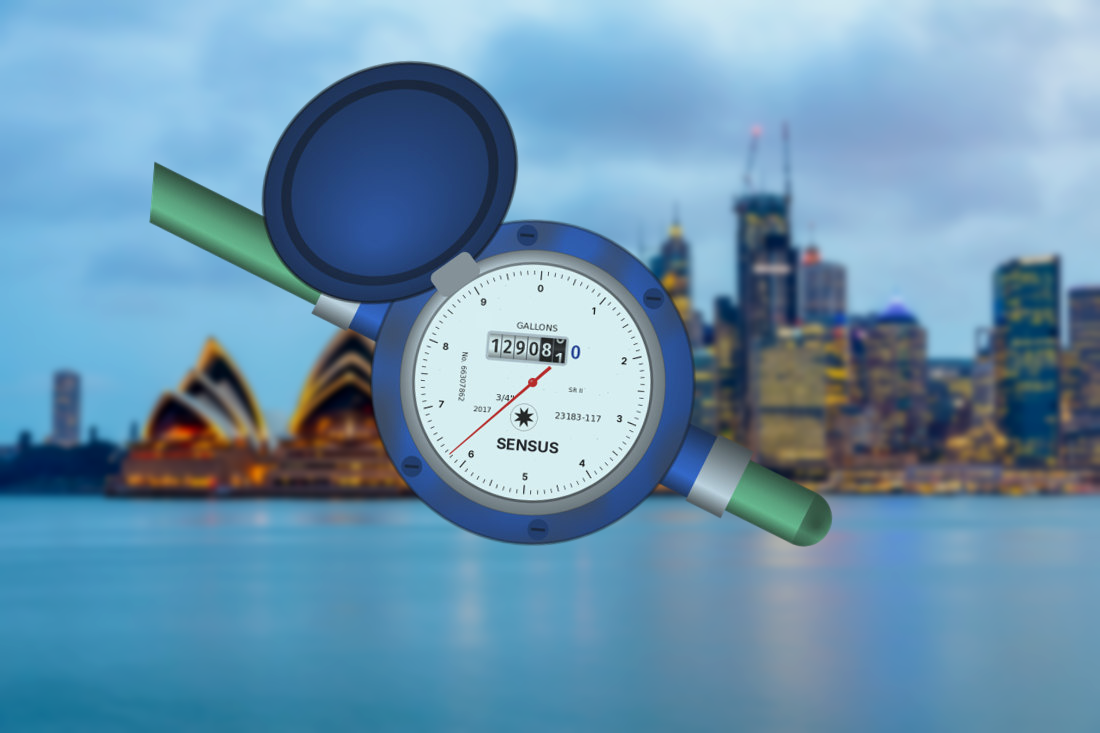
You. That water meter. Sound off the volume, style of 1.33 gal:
1290806.2 gal
